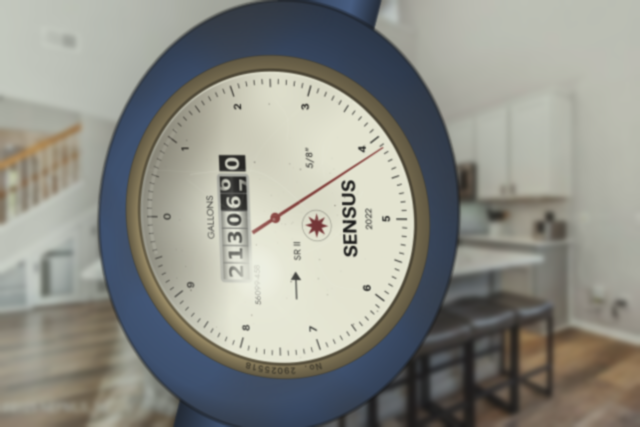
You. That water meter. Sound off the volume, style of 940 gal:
2130664.1 gal
